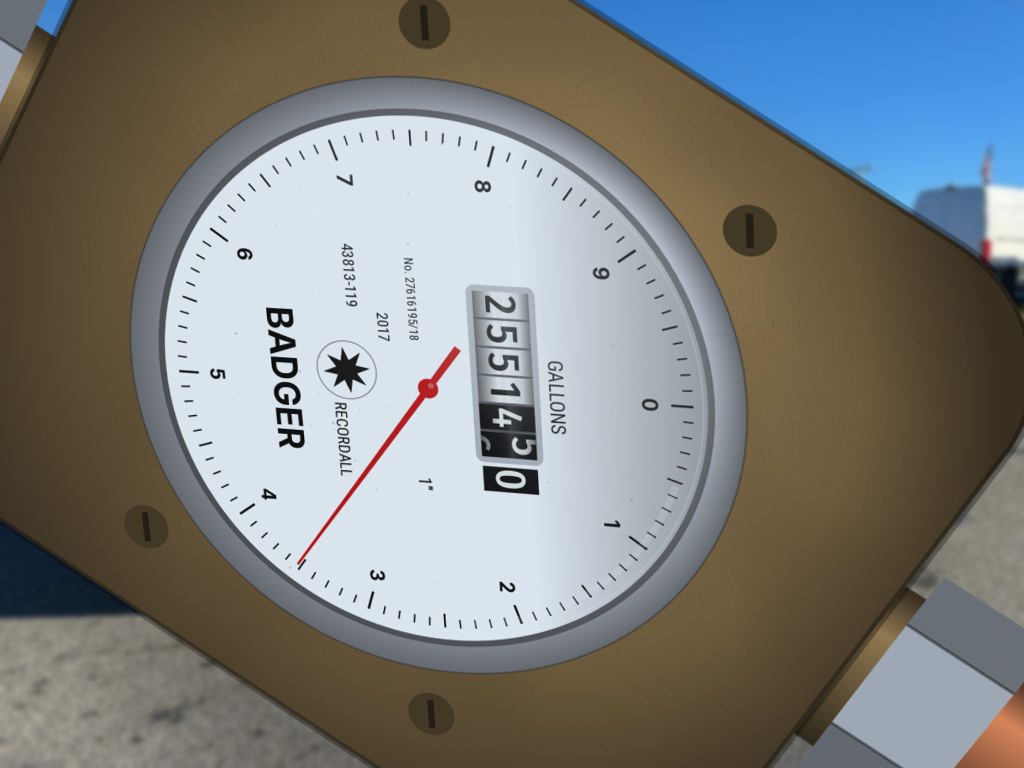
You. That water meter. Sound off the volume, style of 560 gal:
2551453.5 gal
